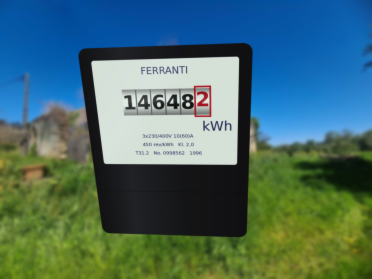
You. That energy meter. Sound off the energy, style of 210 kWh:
14648.2 kWh
